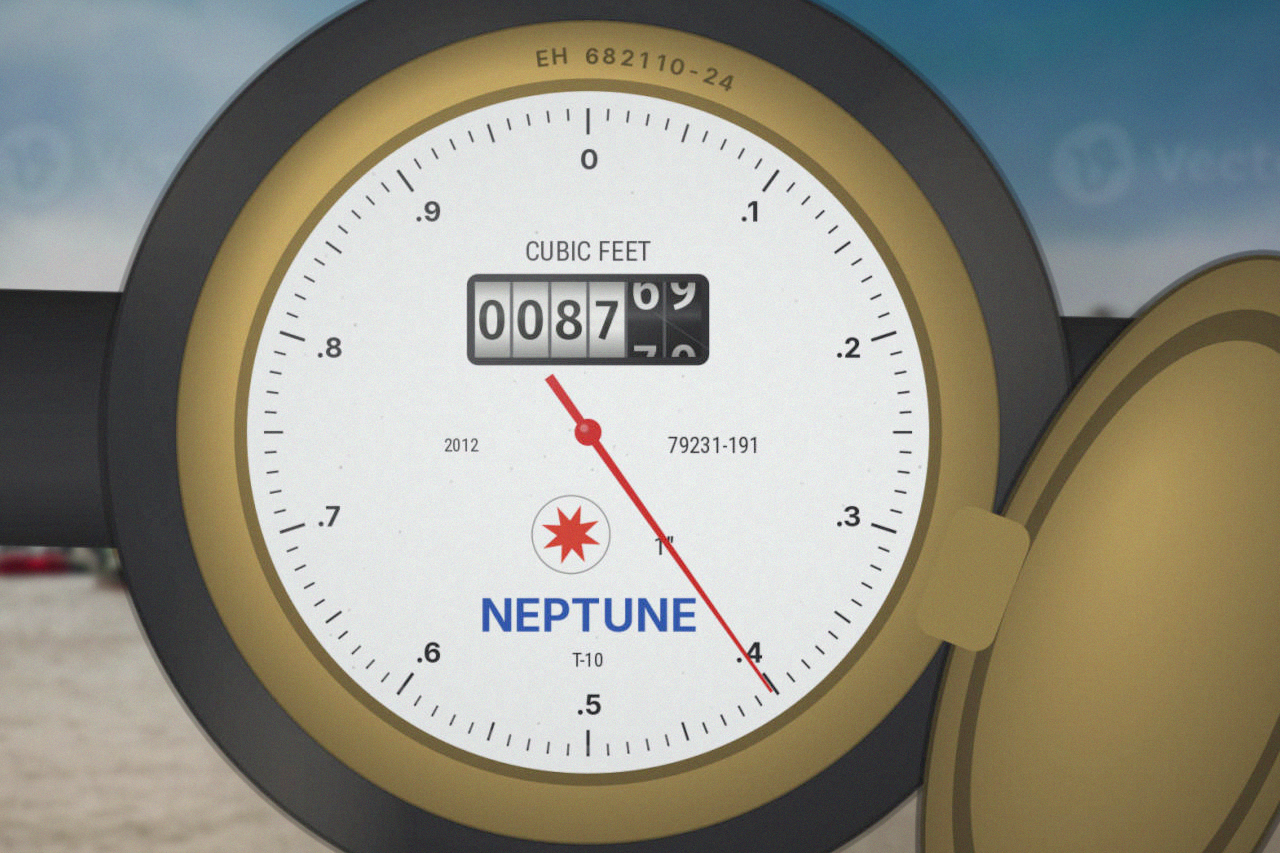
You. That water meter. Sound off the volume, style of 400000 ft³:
8769.40 ft³
